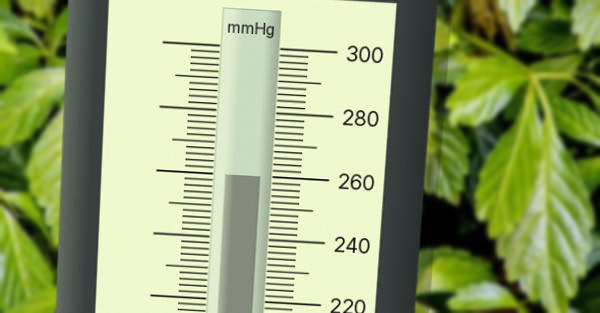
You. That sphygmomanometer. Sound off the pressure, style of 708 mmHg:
260 mmHg
